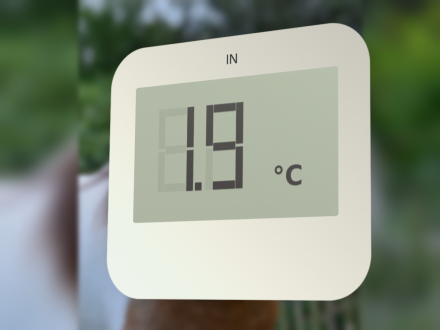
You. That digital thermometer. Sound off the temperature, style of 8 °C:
1.9 °C
